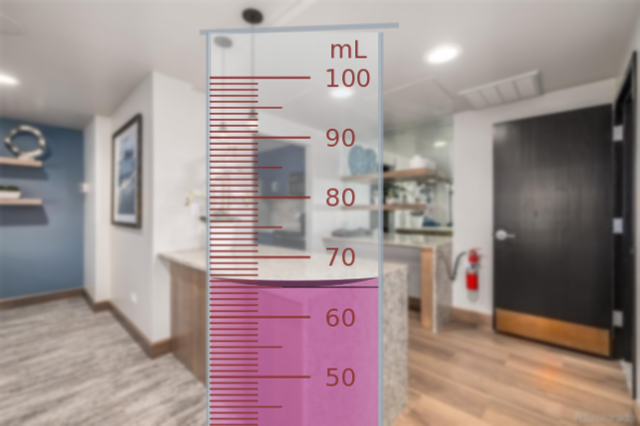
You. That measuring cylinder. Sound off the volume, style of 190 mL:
65 mL
